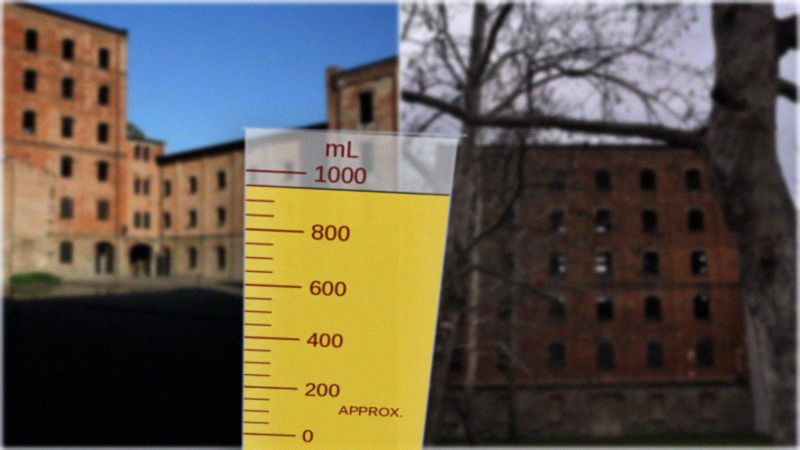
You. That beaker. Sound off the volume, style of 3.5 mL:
950 mL
